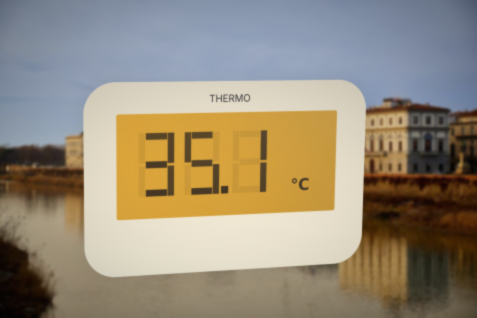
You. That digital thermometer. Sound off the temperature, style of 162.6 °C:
35.1 °C
